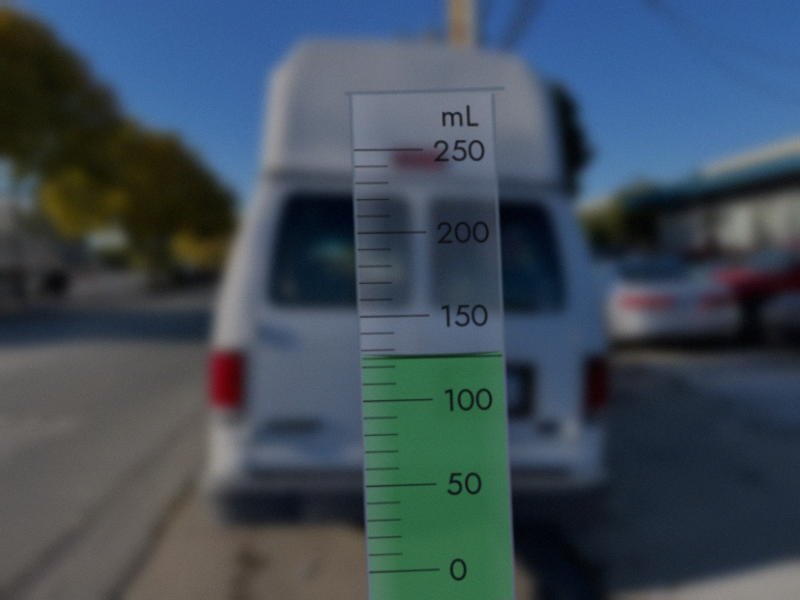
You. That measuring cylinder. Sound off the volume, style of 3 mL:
125 mL
